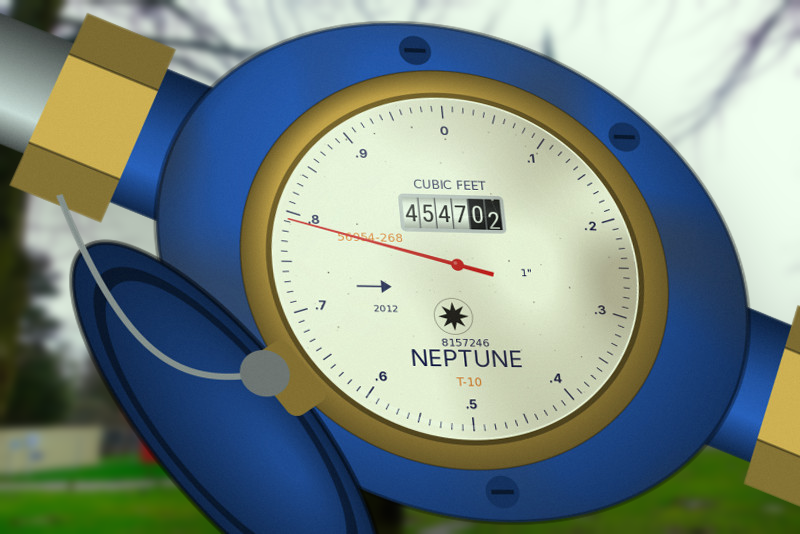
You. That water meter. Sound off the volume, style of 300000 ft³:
454701.79 ft³
